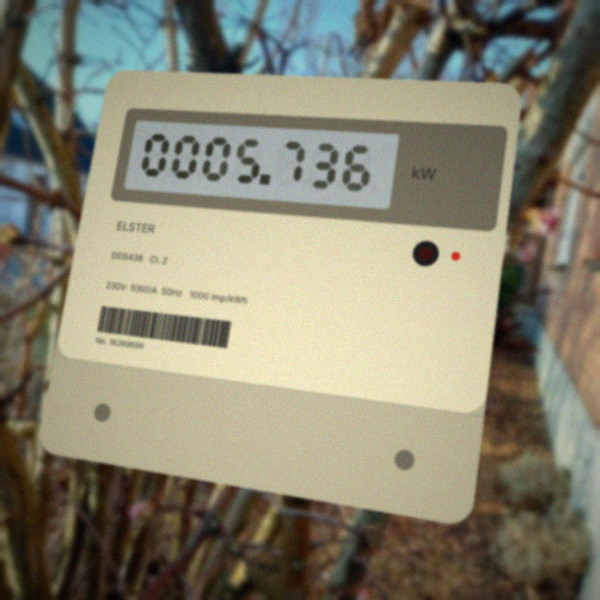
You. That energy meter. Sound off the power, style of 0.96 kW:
5.736 kW
